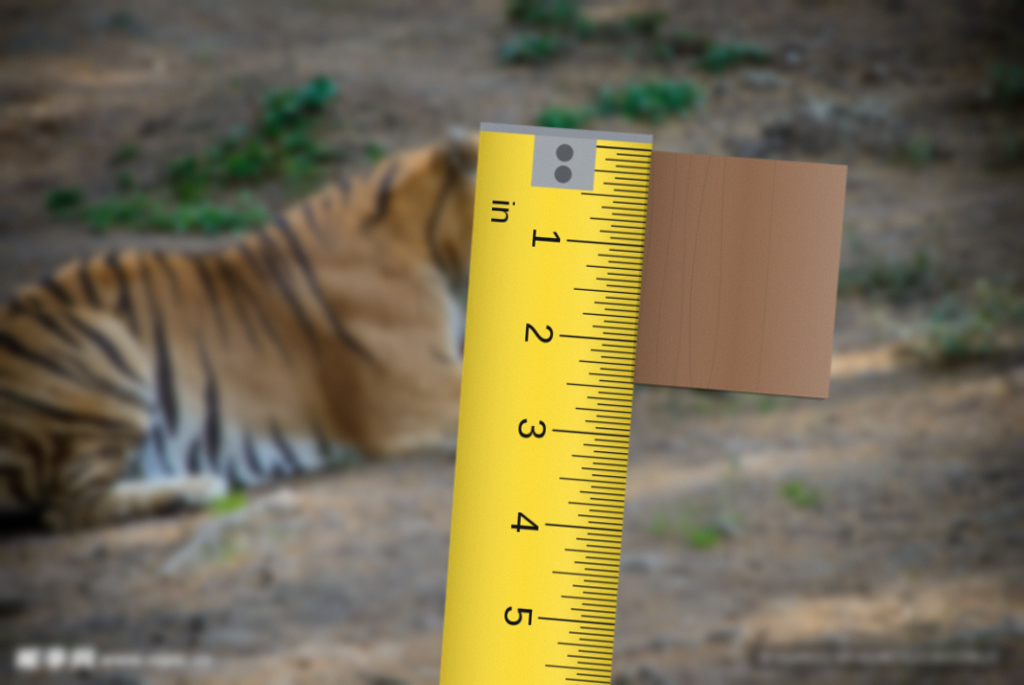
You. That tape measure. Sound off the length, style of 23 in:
2.4375 in
